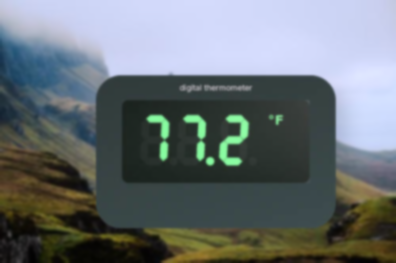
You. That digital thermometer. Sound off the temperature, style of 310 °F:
77.2 °F
